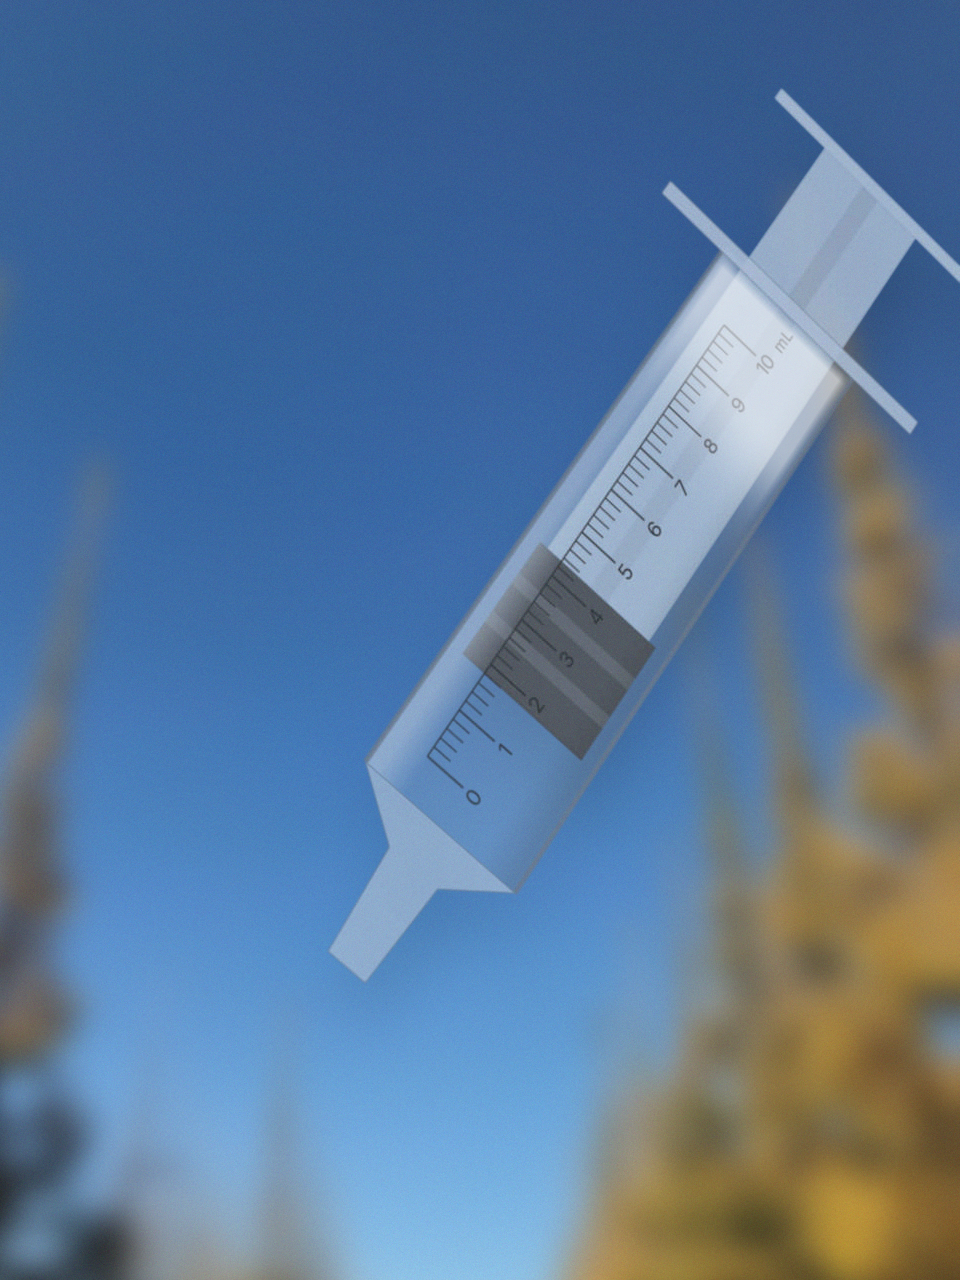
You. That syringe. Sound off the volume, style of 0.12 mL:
1.8 mL
